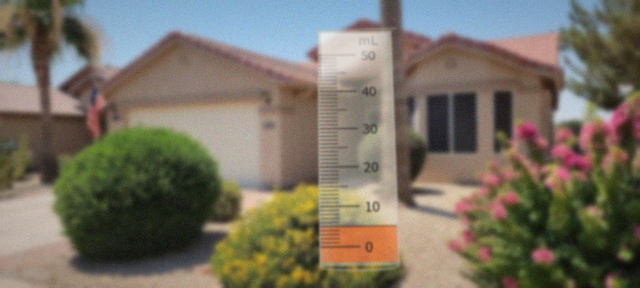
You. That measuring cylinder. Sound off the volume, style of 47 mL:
5 mL
